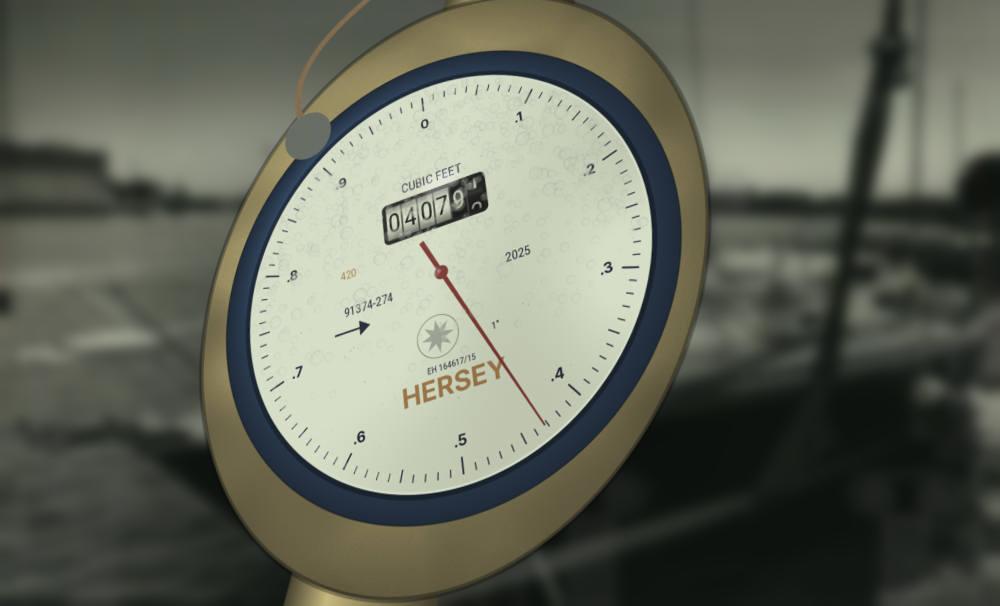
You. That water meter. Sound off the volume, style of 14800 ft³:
40791.43 ft³
